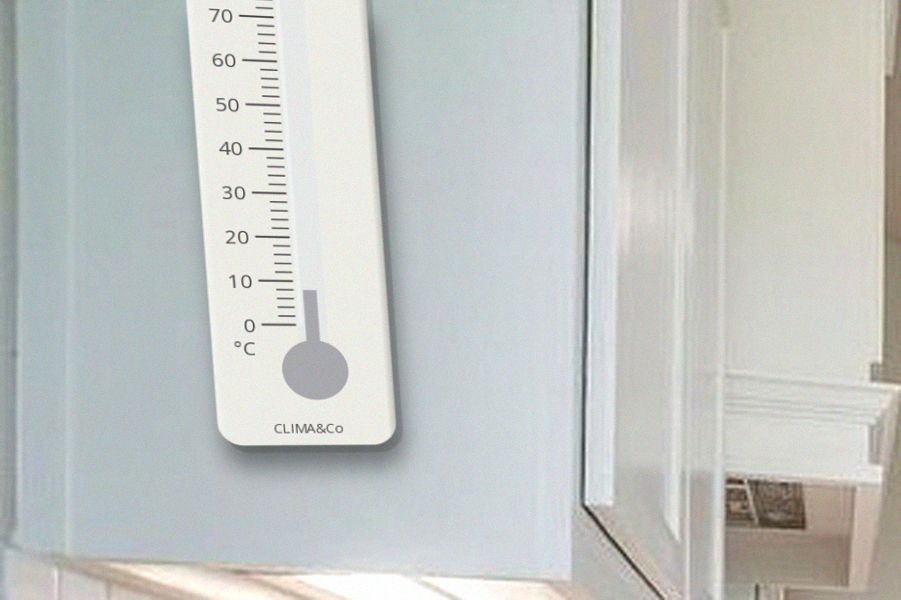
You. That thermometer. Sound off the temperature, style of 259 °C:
8 °C
